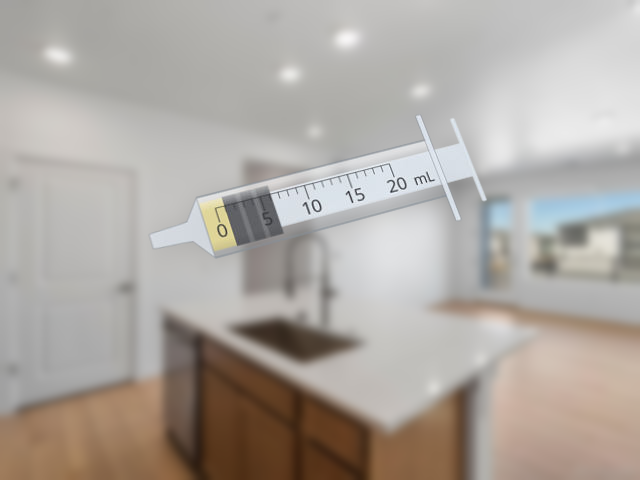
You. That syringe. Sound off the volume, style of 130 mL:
1 mL
